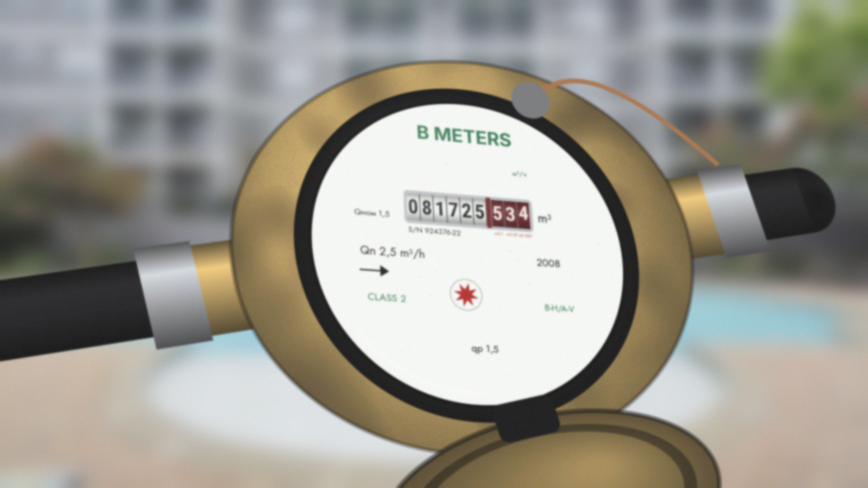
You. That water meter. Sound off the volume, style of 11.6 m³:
81725.534 m³
